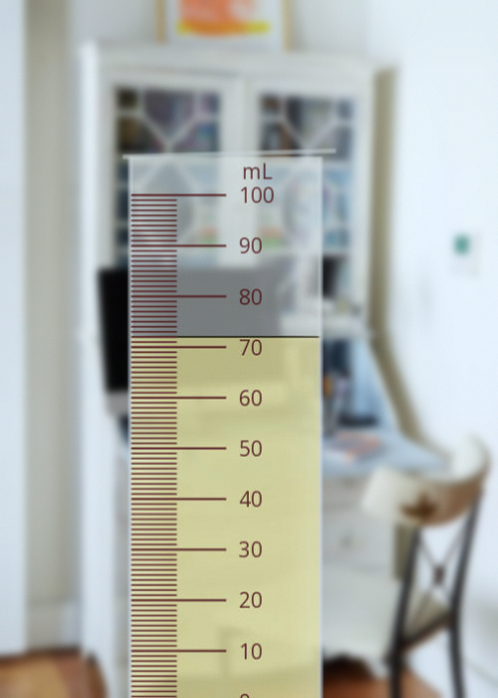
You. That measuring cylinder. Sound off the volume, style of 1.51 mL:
72 mL
